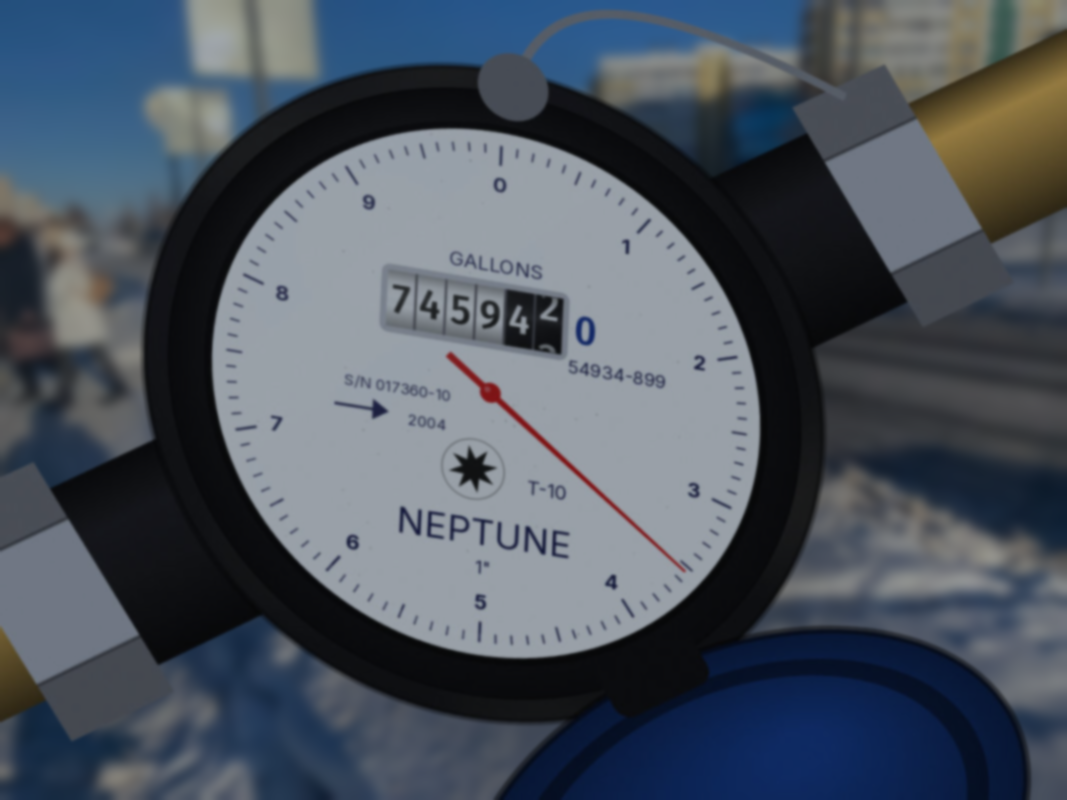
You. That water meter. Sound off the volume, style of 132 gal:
7459423.5 gal
